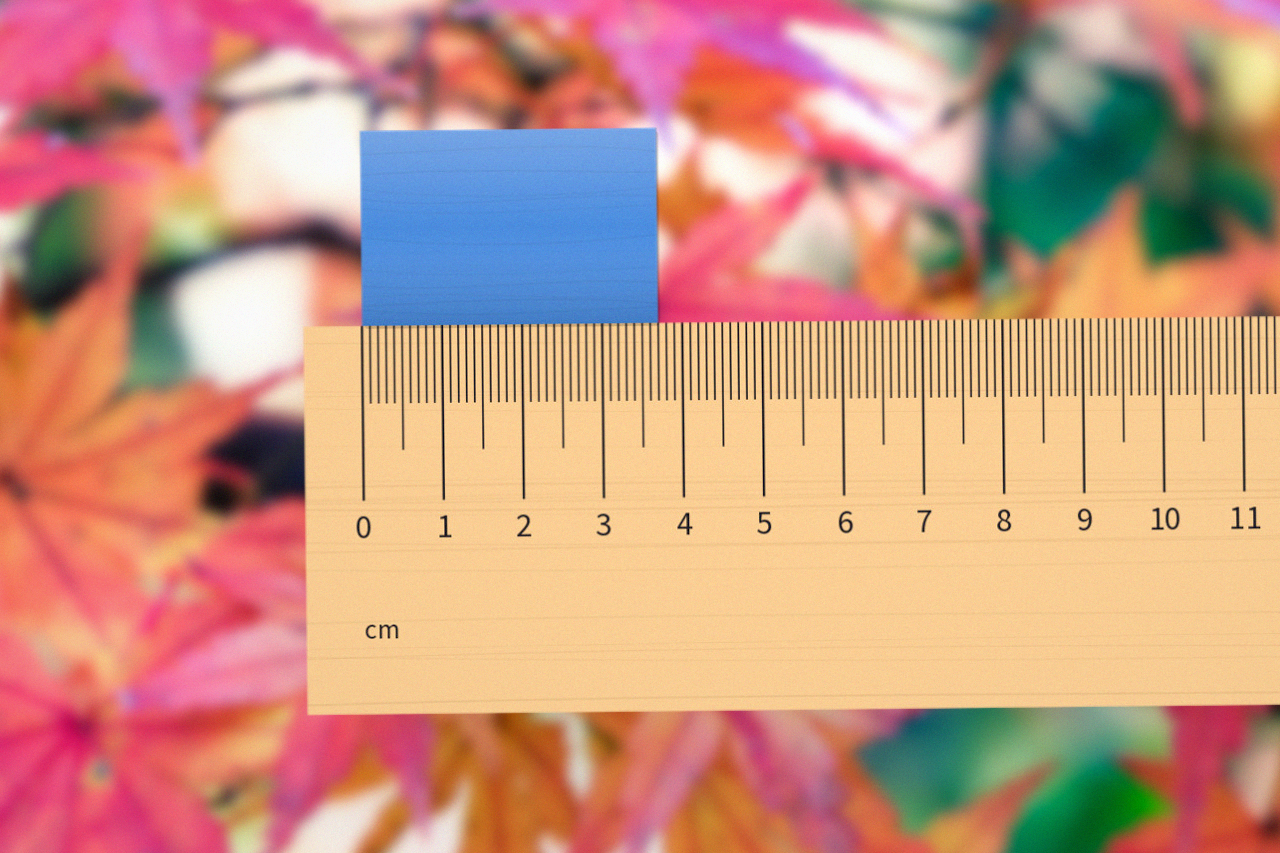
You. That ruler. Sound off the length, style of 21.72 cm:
3.7 cm
